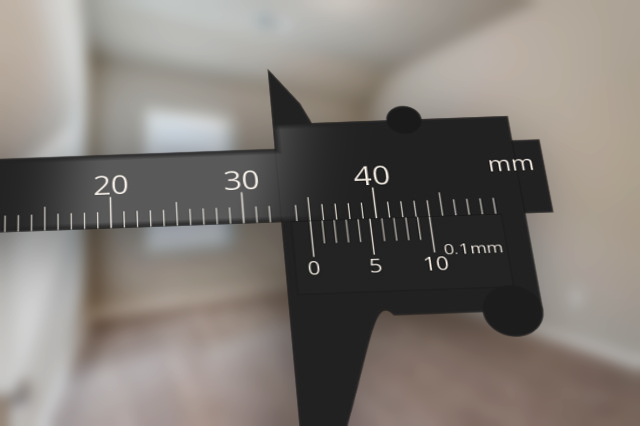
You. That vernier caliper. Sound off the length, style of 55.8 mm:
35.0 mm
